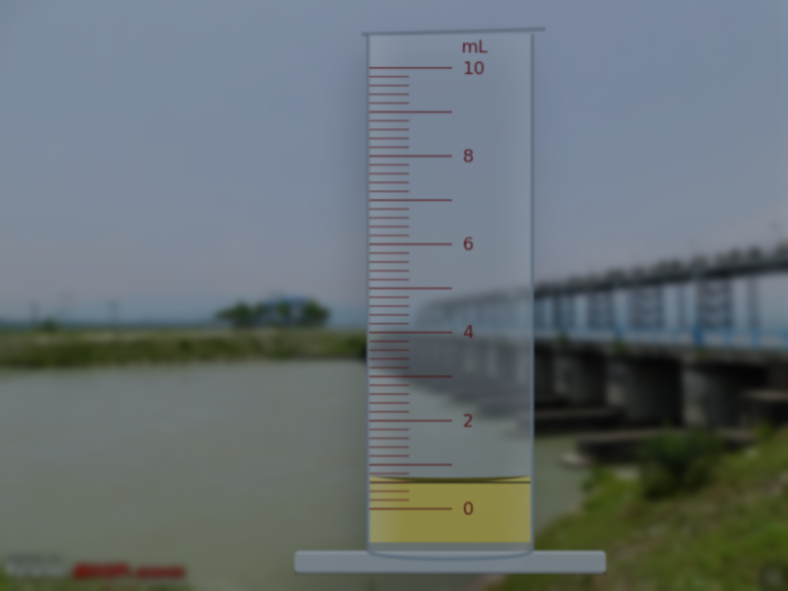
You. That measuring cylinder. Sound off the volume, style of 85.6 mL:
0.6 mL
